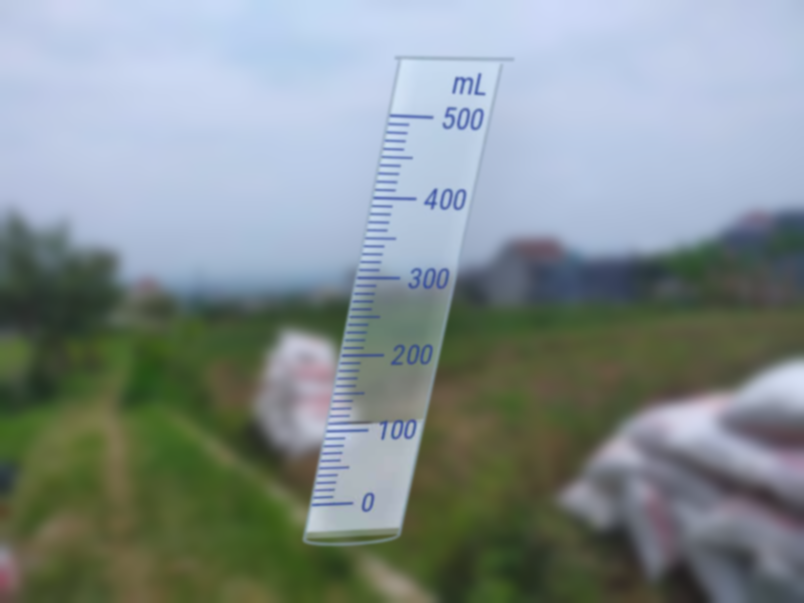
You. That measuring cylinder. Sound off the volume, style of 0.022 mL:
110 mL
